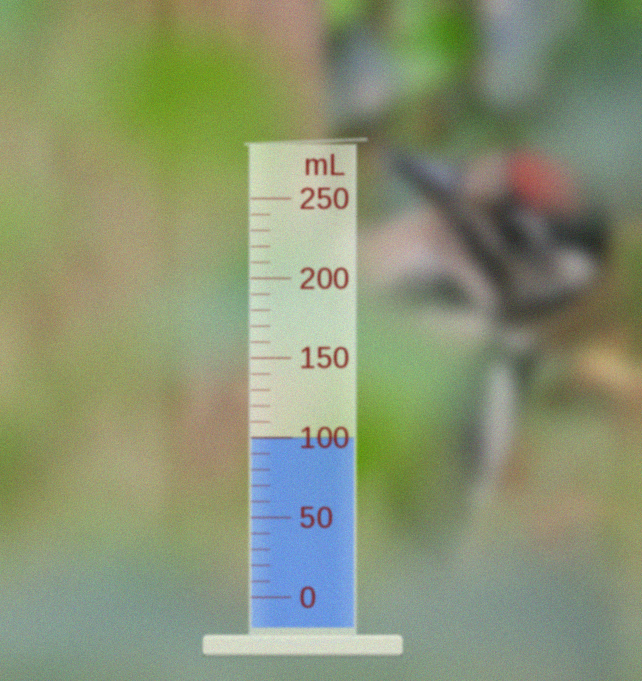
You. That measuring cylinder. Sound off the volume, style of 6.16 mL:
100 mL
